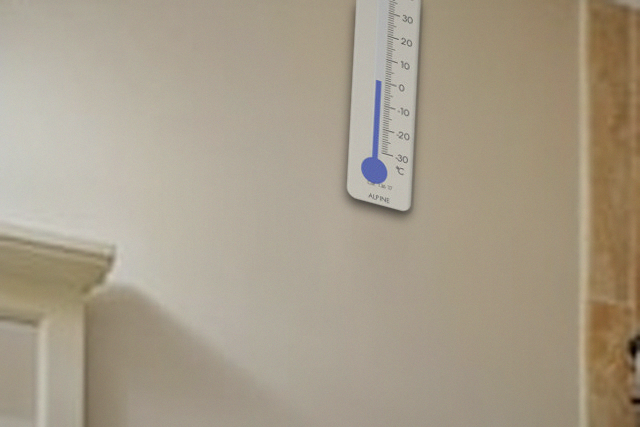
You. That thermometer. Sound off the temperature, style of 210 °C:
0 °C
